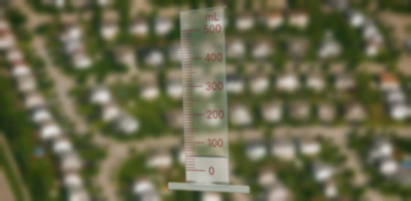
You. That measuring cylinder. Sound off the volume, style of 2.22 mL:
50 mL
